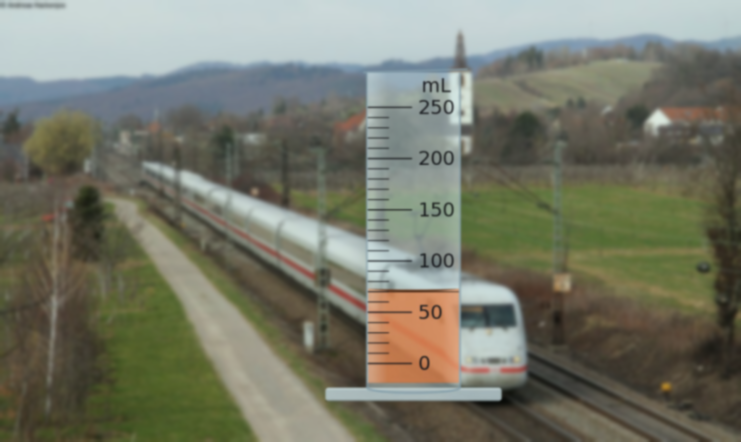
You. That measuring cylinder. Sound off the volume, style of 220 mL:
70 mL
